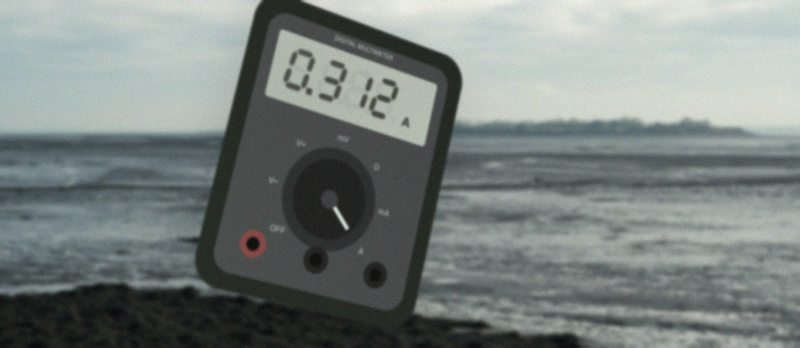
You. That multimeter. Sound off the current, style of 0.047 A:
0.312 A
